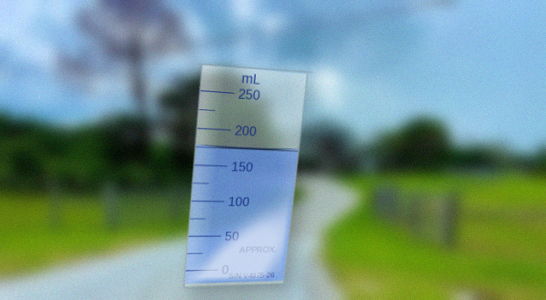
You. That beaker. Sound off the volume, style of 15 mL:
175 mL
